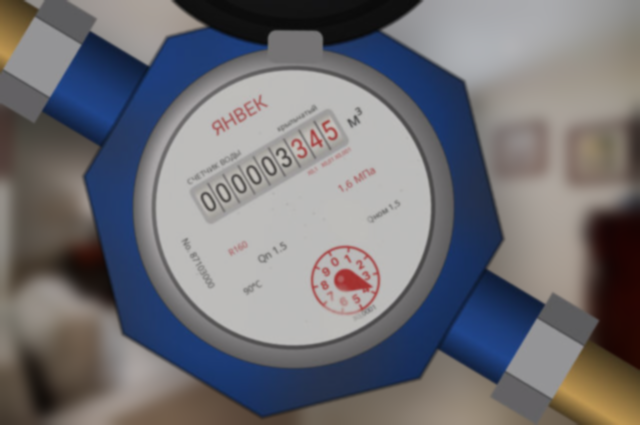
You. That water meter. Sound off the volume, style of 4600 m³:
3.3453 m³
